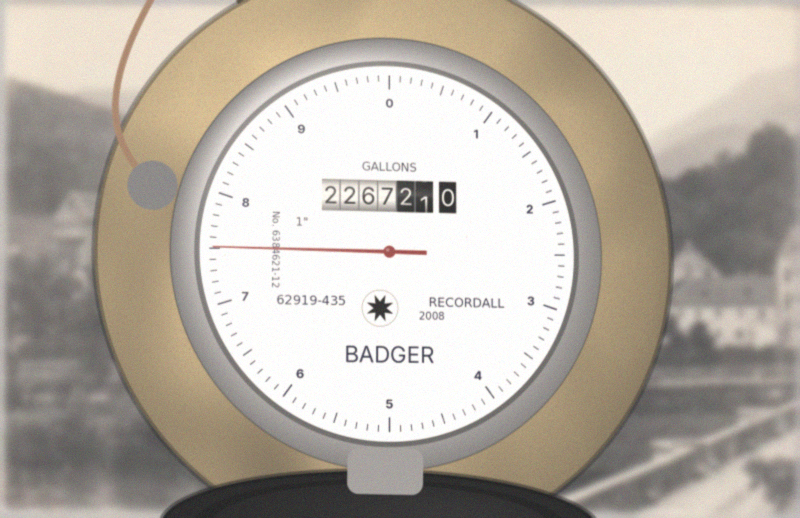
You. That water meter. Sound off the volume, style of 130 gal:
2267207.5 gal
